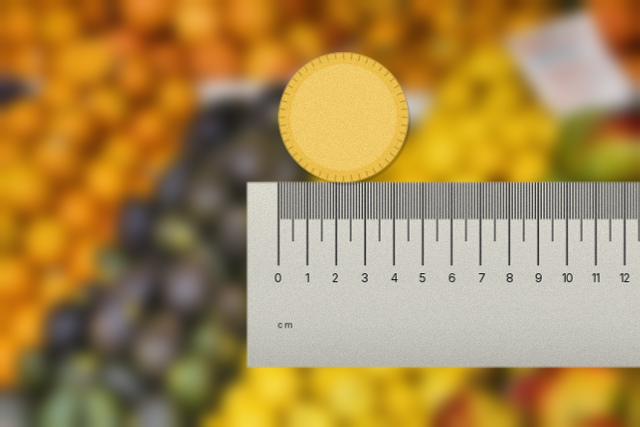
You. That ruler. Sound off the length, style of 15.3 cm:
4.5 cm
